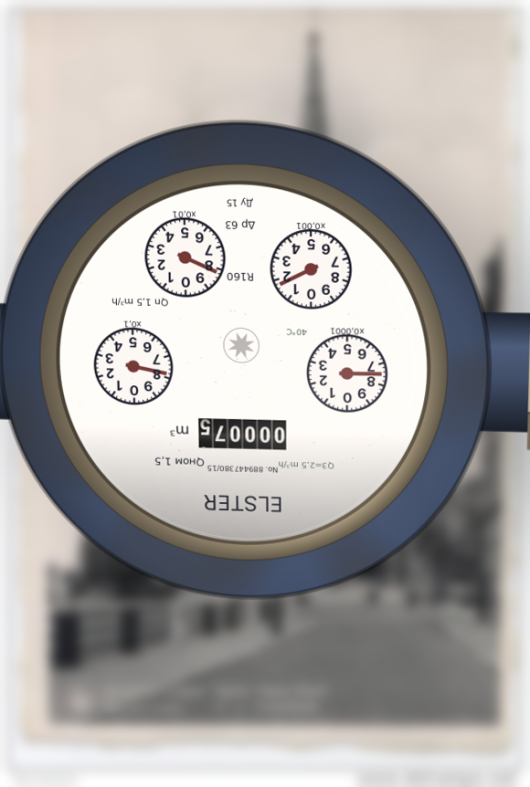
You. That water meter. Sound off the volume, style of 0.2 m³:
74.7817 m³
